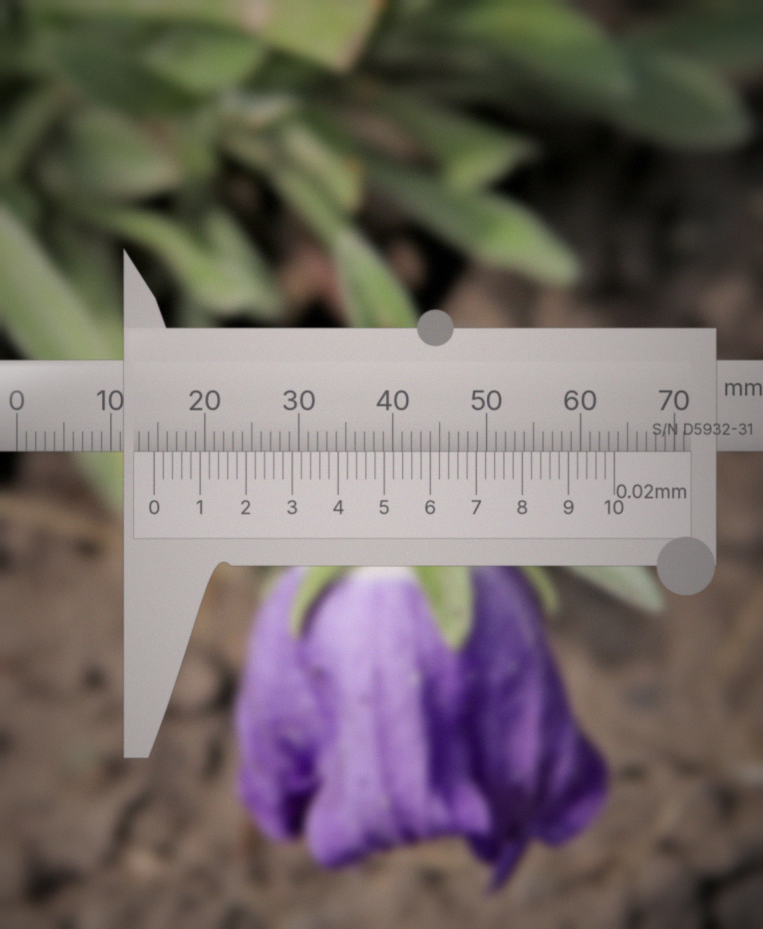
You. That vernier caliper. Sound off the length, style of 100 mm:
14.6 mm
